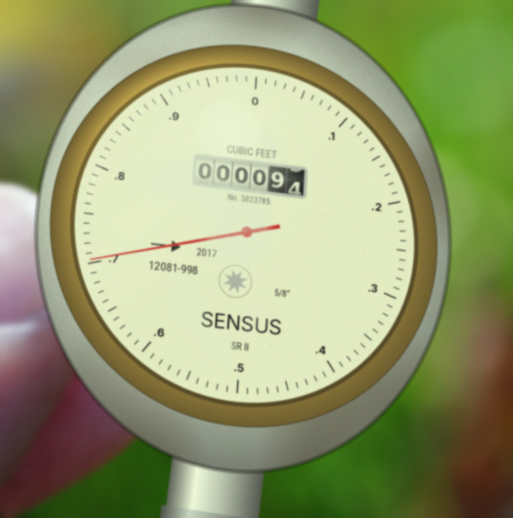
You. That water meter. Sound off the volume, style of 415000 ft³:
93.70 ft³
